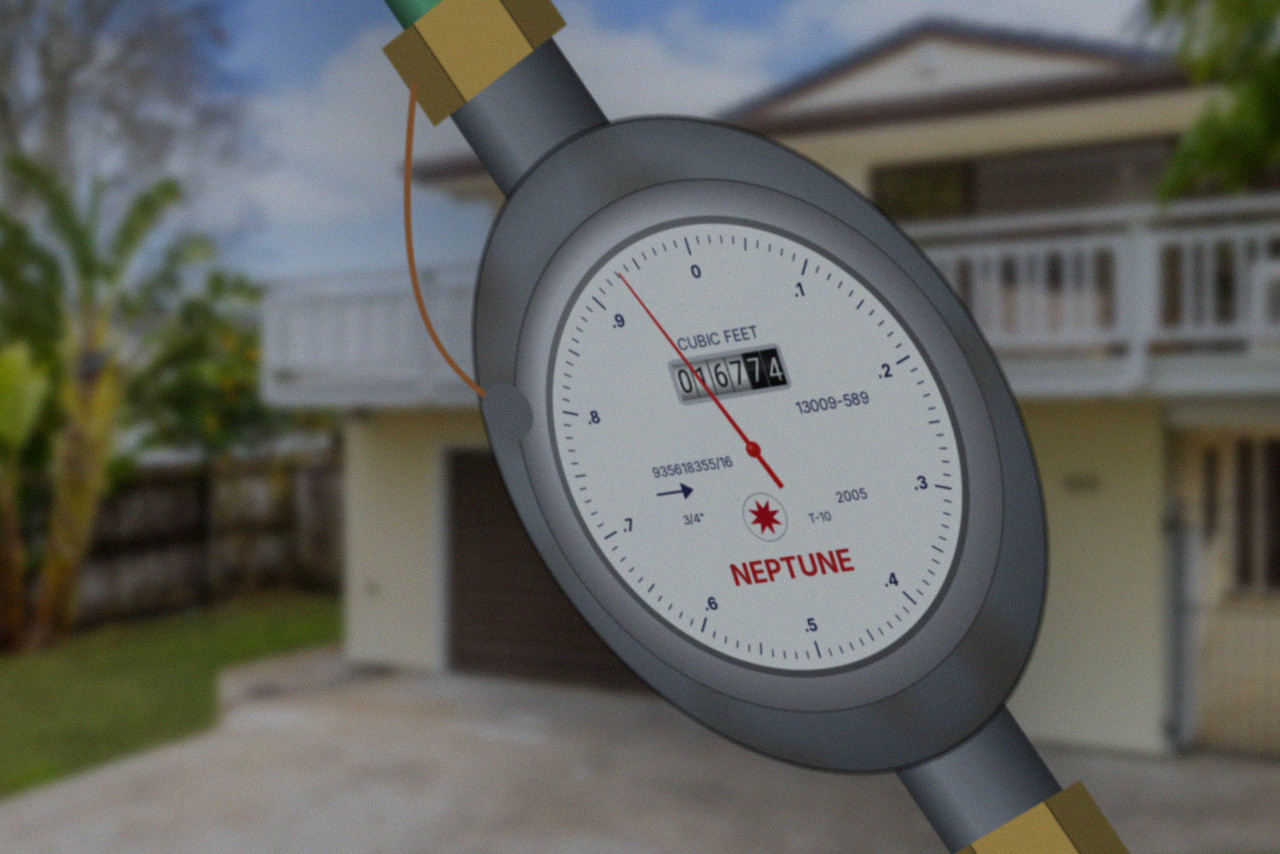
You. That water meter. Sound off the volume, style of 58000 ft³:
16773.93 ft³
